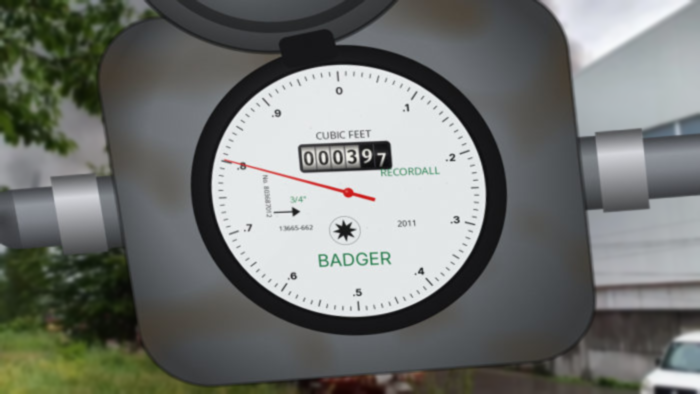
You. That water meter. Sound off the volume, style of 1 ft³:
396.80 ft³
